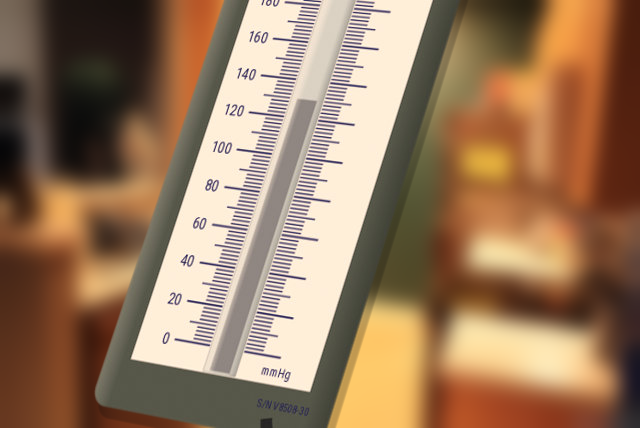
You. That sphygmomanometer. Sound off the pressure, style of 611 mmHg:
130 mmHg
